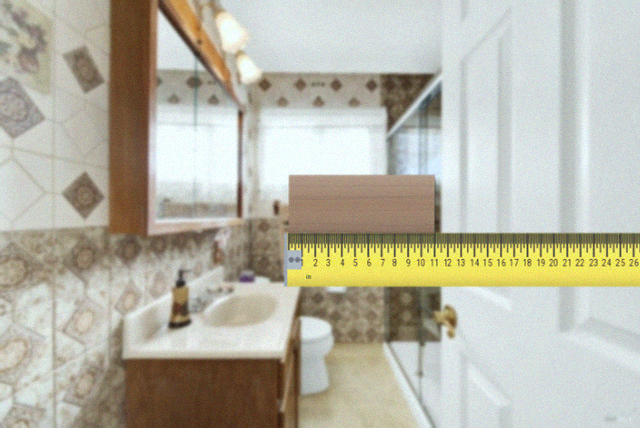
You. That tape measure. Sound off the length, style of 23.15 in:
11 in
